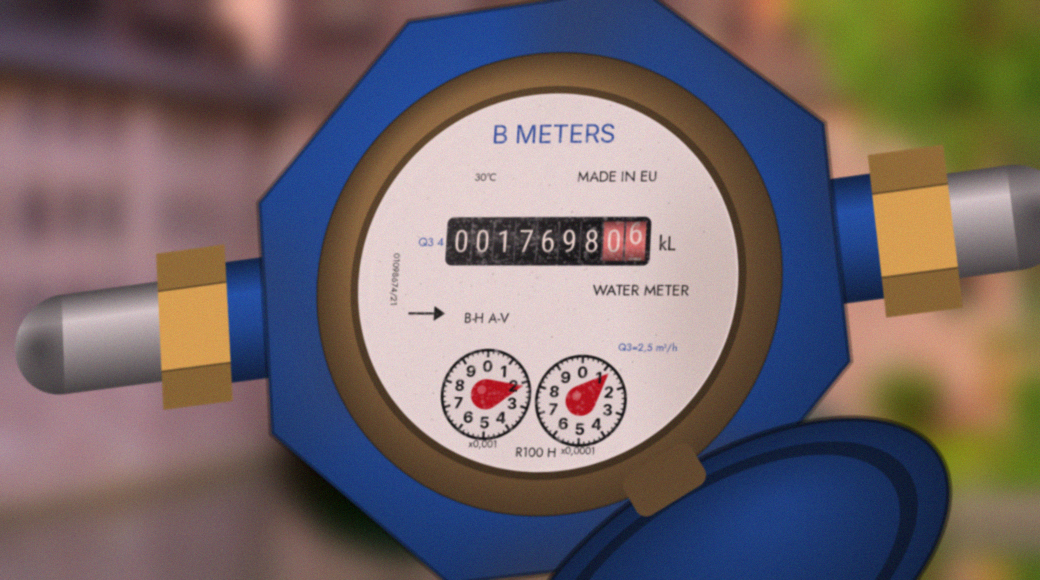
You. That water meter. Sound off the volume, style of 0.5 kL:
17698.0621 kL
